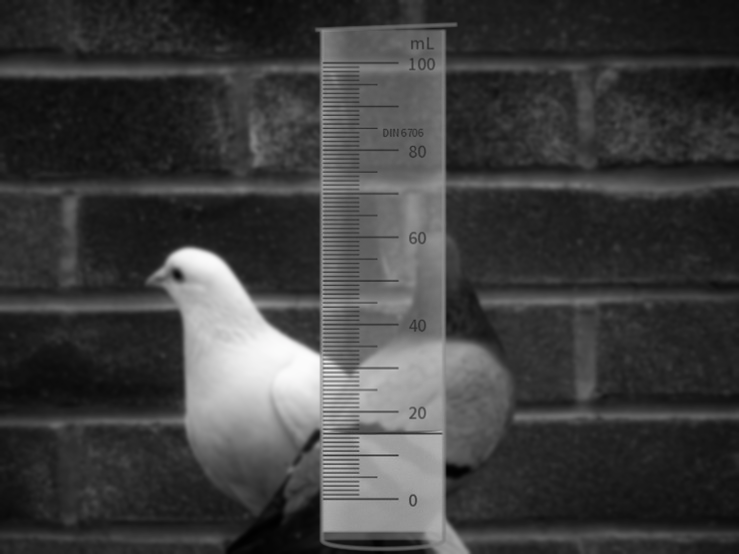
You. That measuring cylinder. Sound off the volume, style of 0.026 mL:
15 mL
